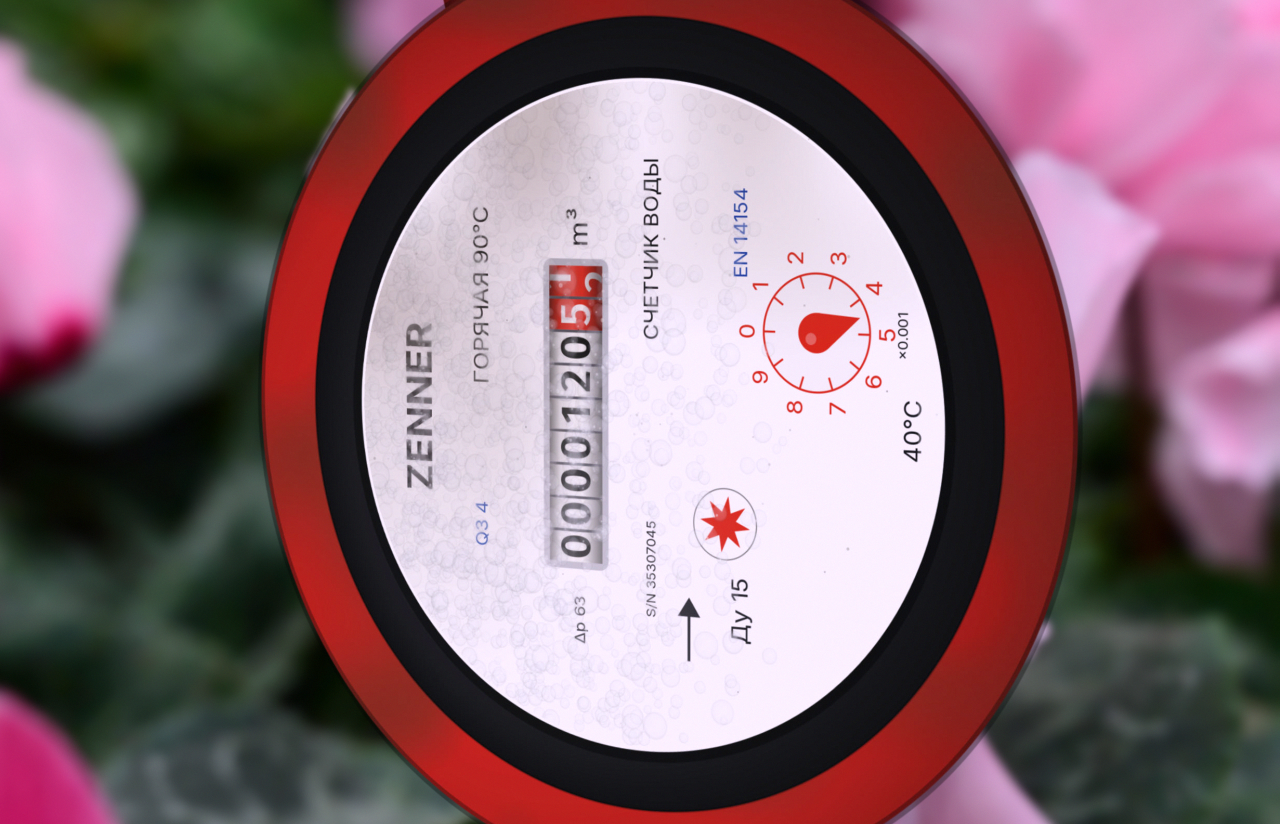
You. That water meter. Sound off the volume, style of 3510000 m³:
120.514 m³
